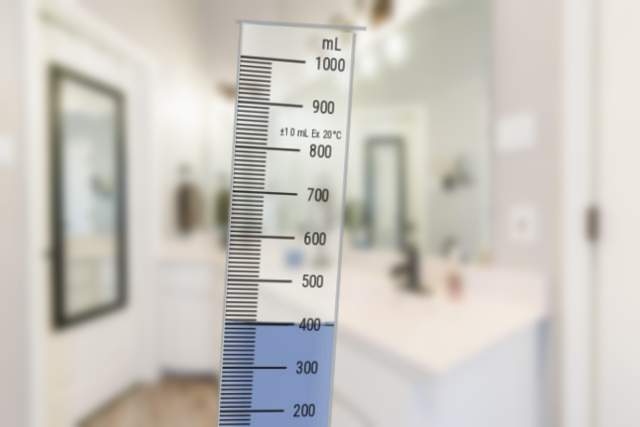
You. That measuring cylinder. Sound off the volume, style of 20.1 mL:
400 mL
